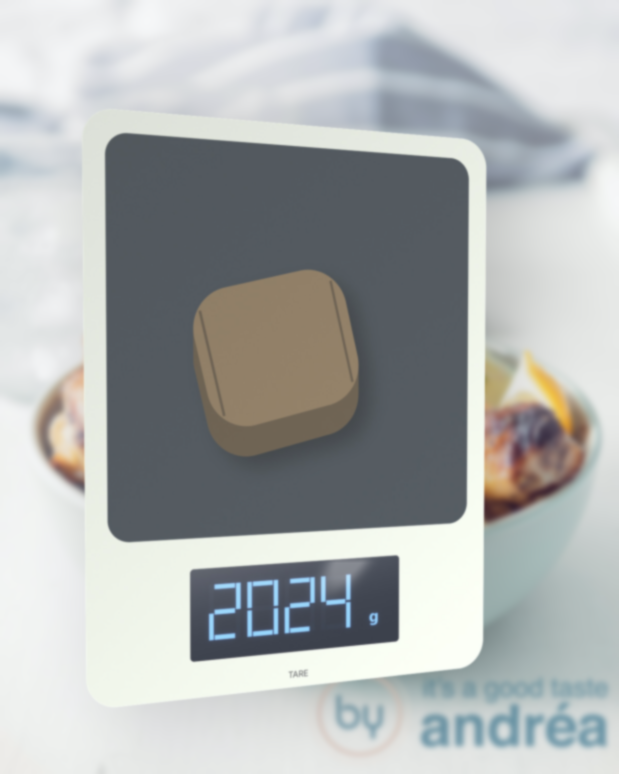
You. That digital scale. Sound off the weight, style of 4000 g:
2024 g
